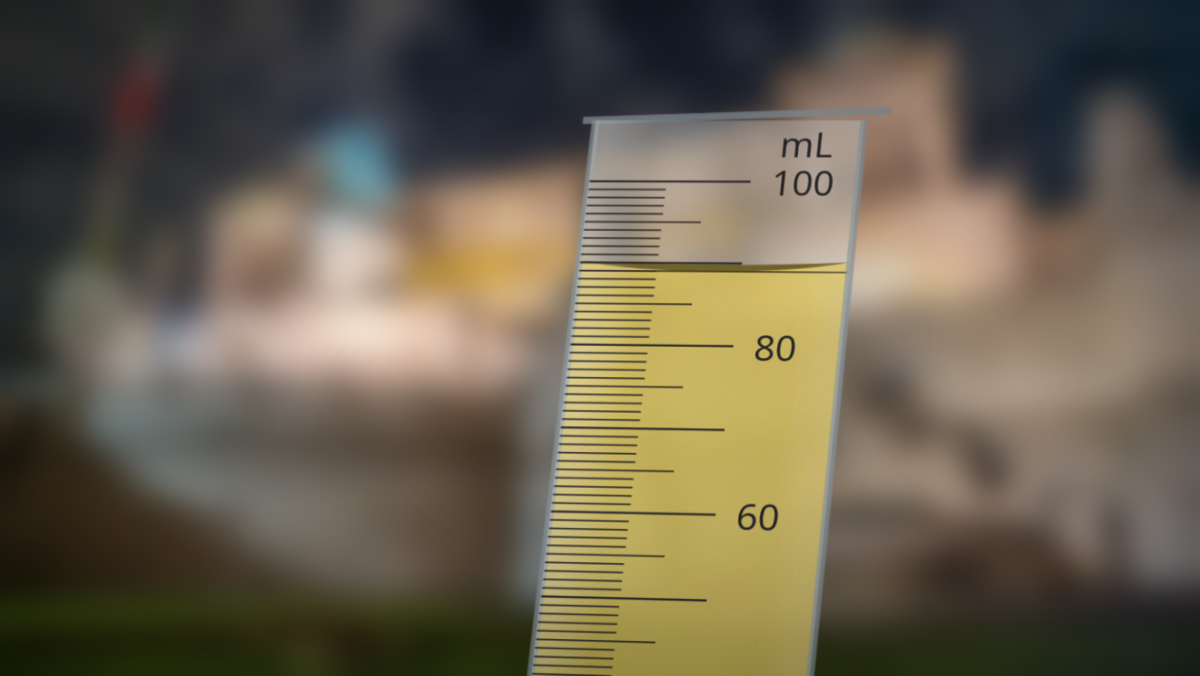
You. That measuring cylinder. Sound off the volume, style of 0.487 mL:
89 mL
